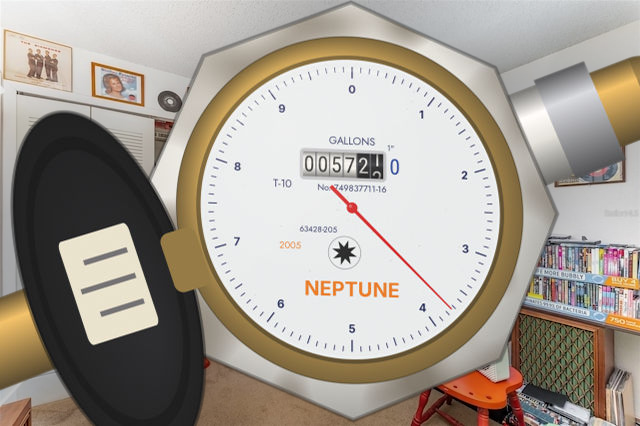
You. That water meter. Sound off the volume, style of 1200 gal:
57213.7 gal
